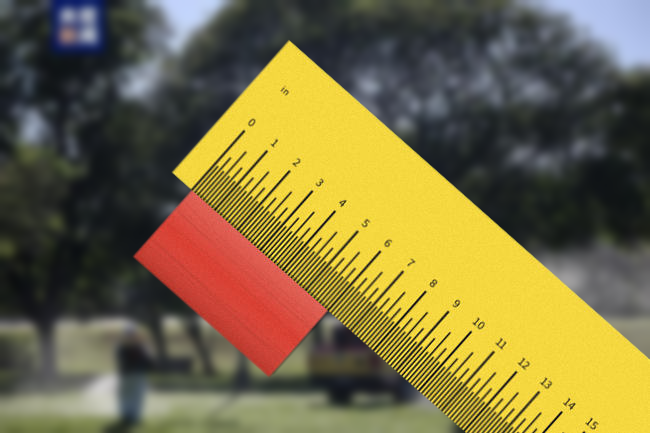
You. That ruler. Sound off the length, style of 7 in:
6 in
